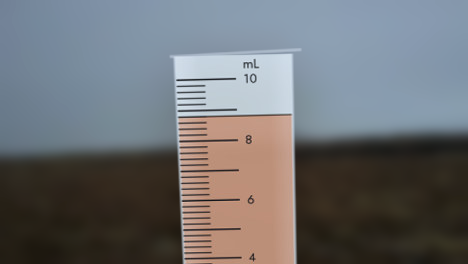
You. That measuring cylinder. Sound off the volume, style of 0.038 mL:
8.8 mL
